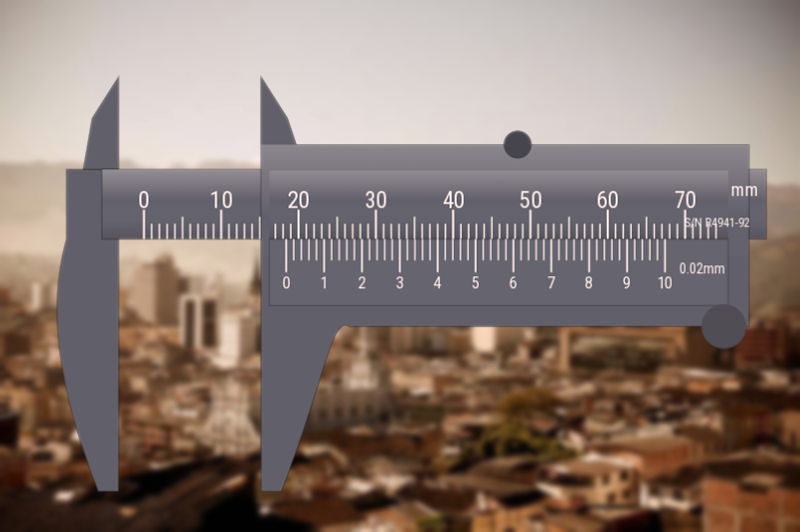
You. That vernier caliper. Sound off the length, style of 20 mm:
18.4 mm
